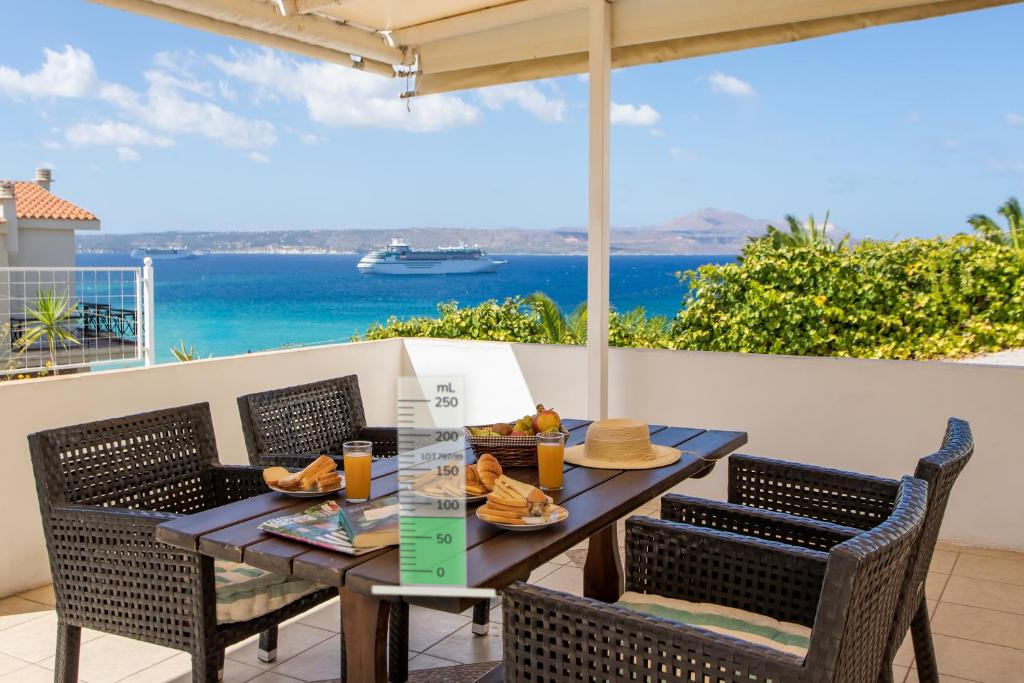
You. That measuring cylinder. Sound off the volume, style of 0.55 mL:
80 mL
